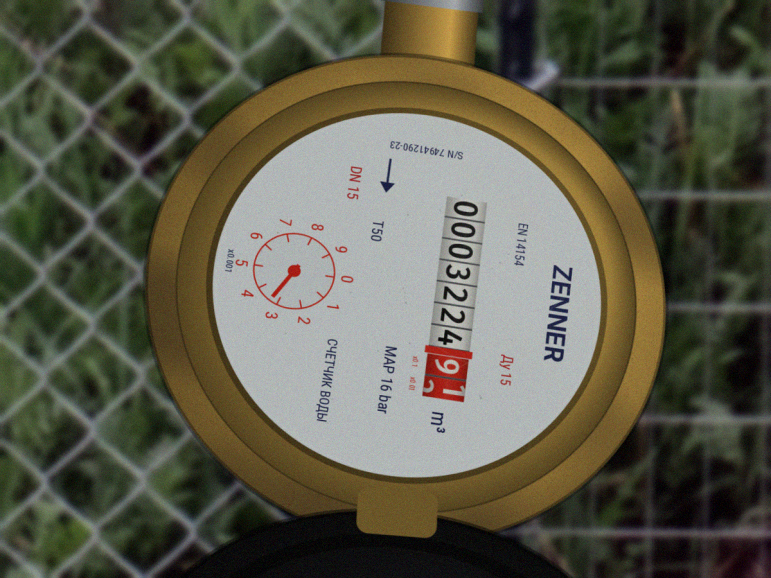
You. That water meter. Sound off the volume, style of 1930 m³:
3224.913 m³
